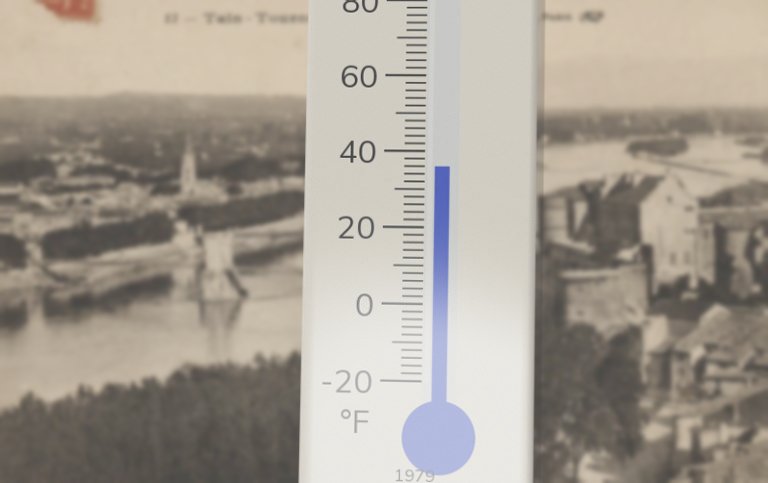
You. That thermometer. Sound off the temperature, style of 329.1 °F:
36 °F
